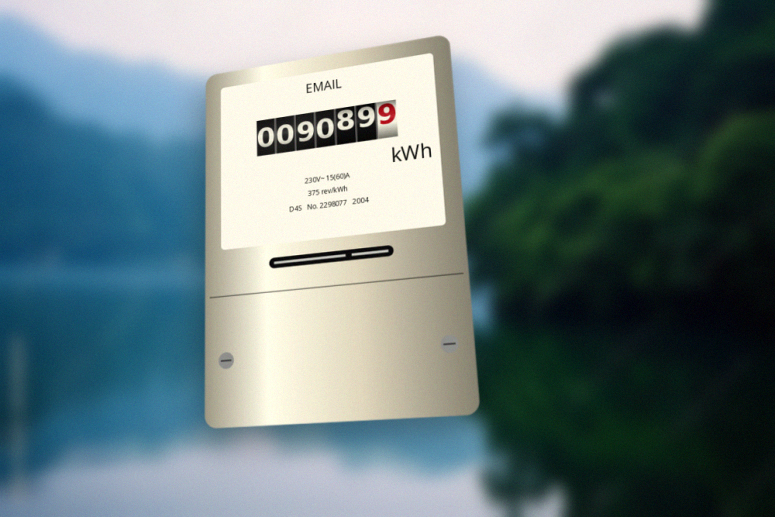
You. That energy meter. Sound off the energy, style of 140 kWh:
9089.9 kWh
